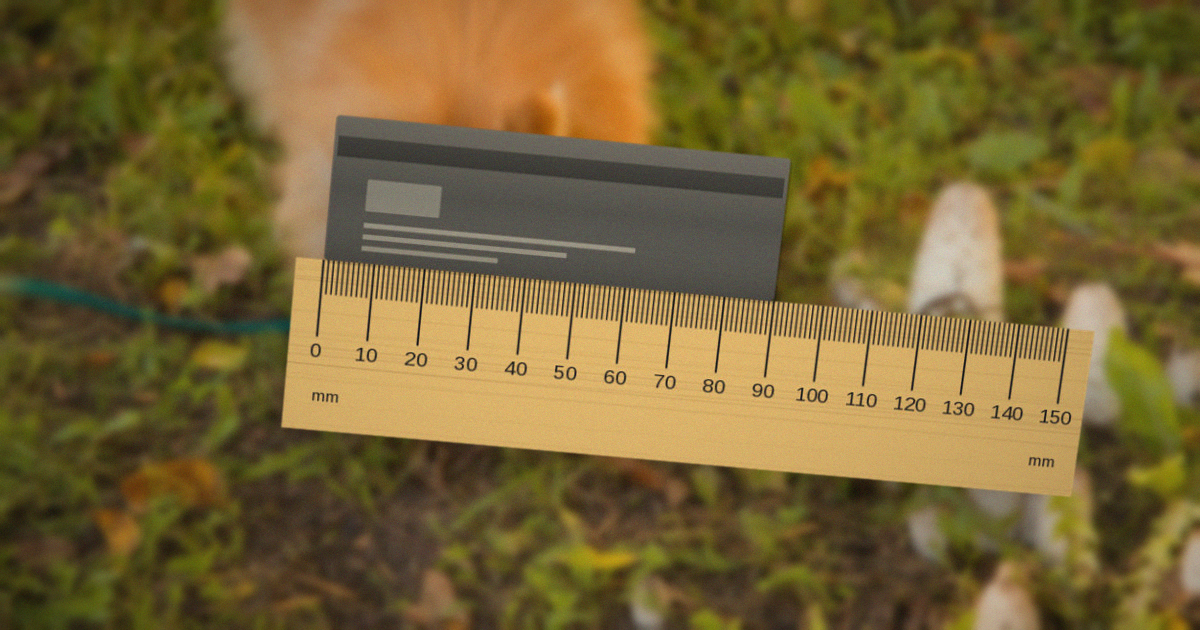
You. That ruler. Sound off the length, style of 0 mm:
90 mm
